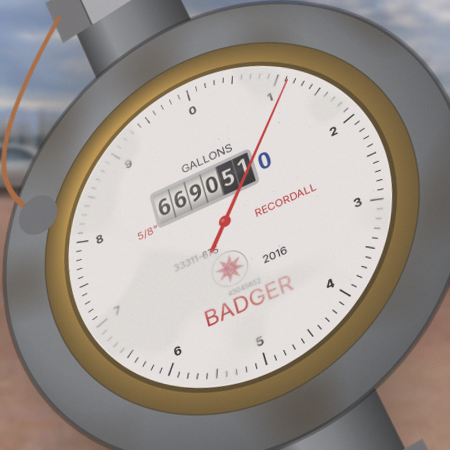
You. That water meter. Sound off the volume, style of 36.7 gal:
6690511.1 gal
